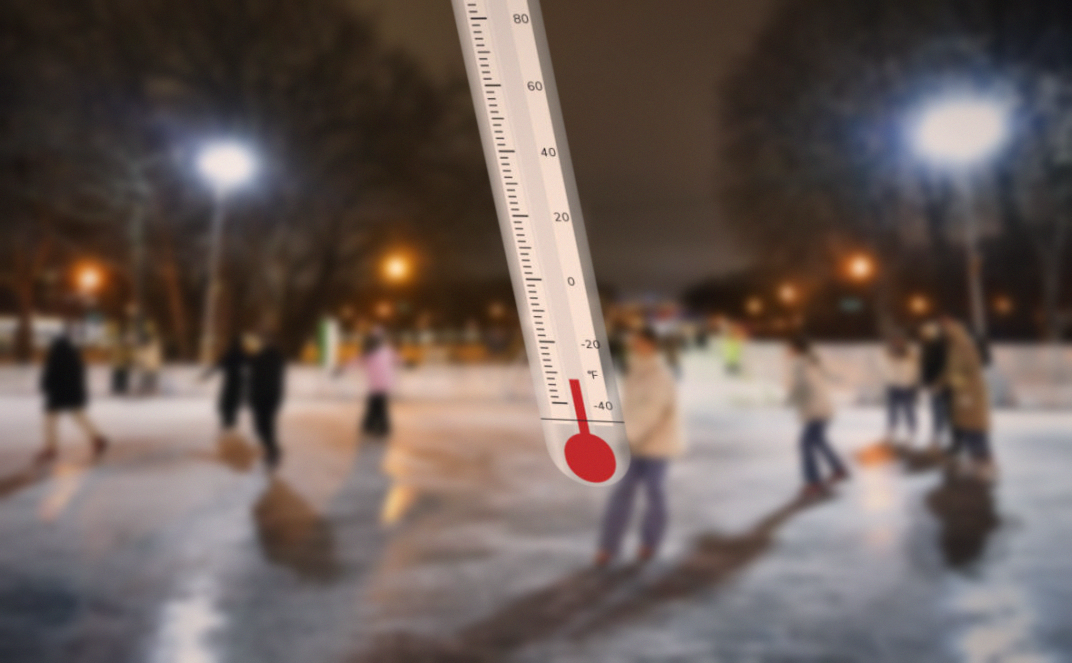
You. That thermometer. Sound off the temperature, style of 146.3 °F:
-32 °F
